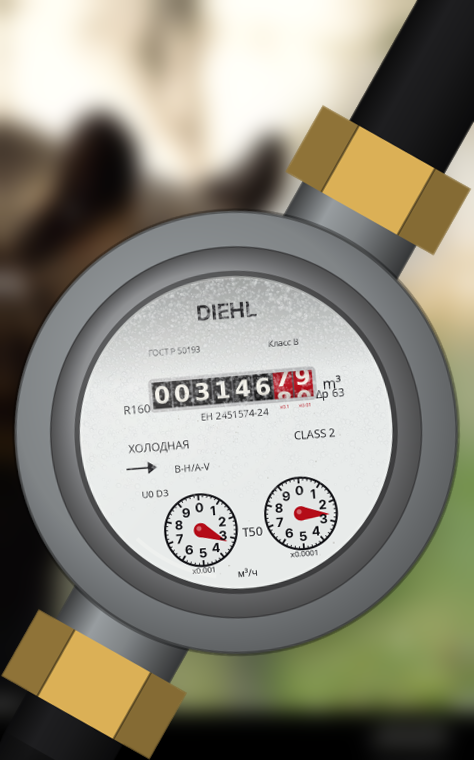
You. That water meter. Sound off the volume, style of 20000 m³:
3146.7932 m³
